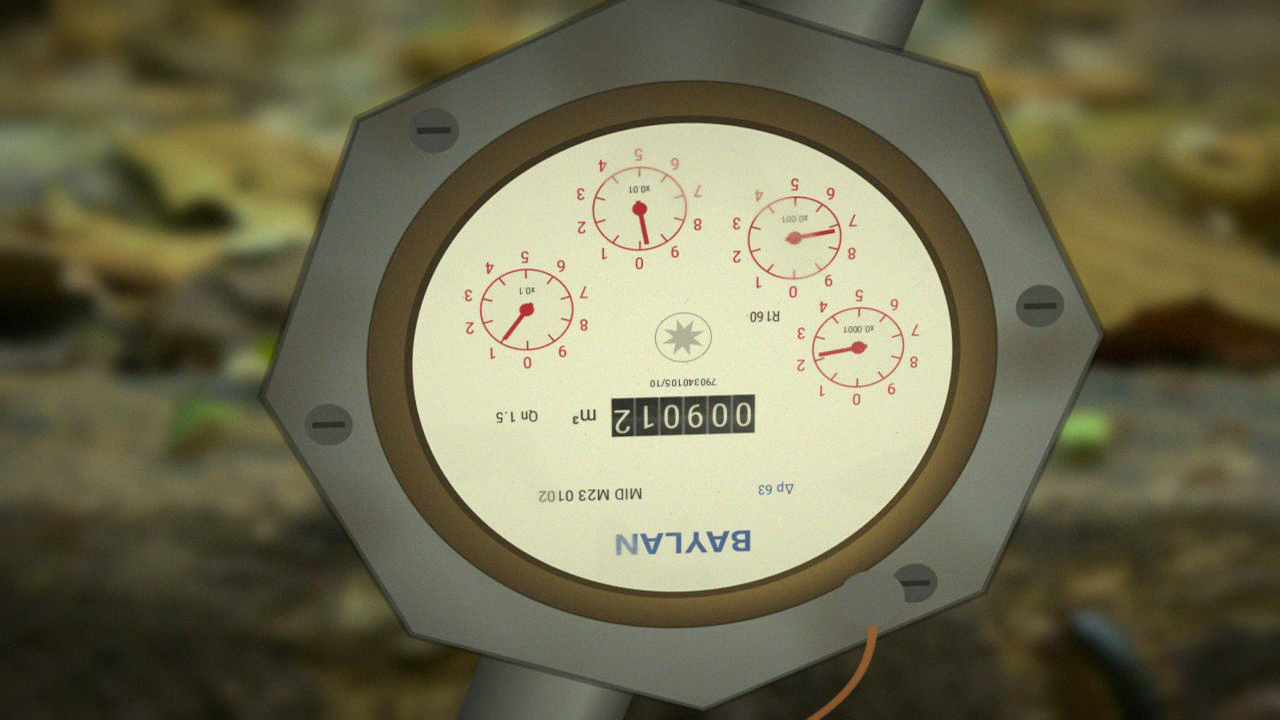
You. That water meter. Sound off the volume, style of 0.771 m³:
9012.0972 m³
